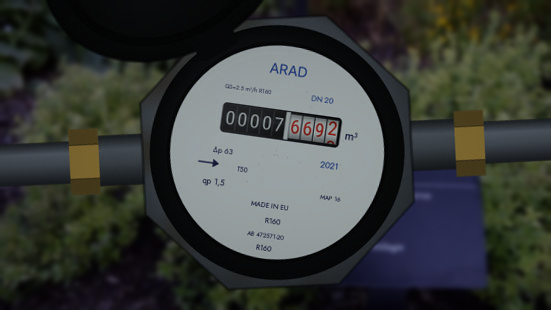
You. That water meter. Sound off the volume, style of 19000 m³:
7.6692 m³
